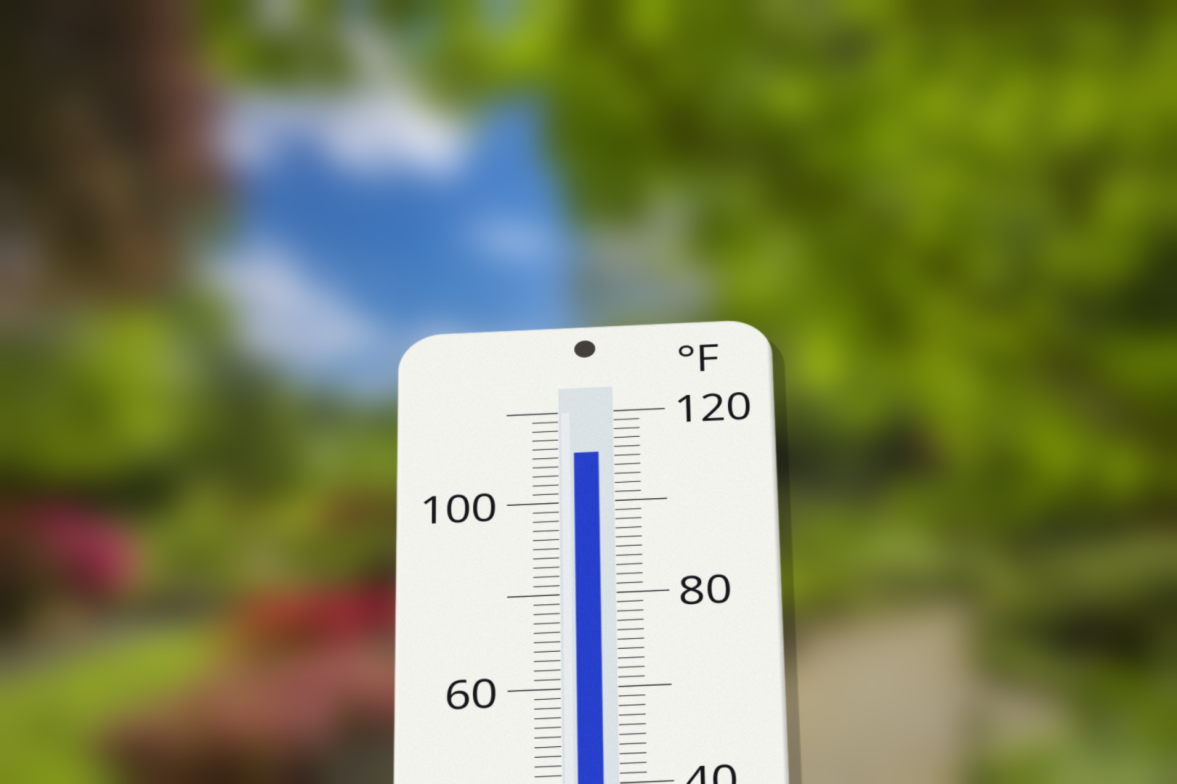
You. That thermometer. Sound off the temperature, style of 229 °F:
111 °F
